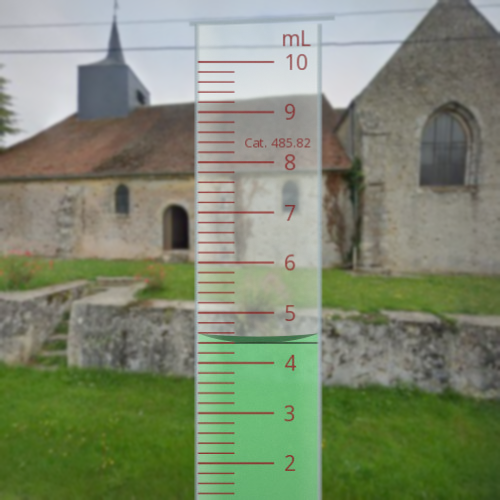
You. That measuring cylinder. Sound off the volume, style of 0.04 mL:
4.4 mL
